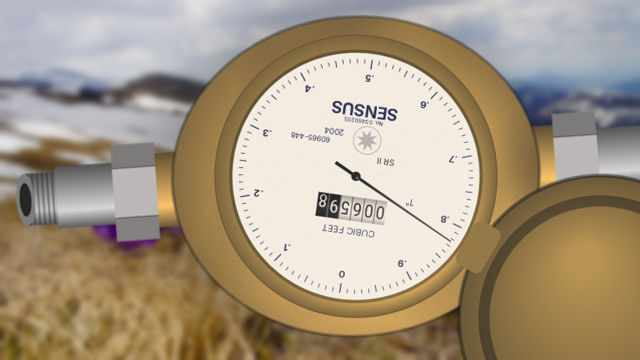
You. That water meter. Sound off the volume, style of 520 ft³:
6597.82 ft³
